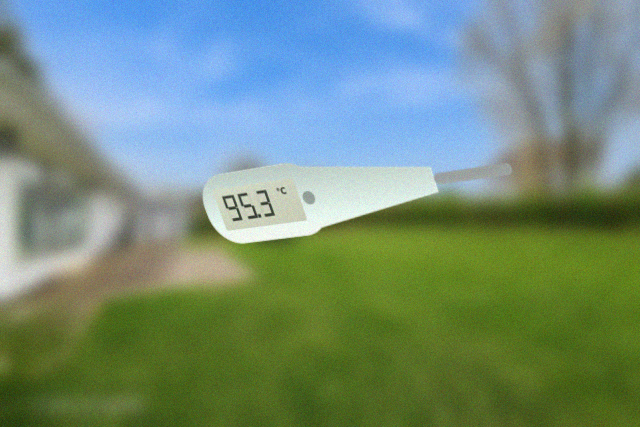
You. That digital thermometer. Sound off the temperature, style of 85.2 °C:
95.3 °C
